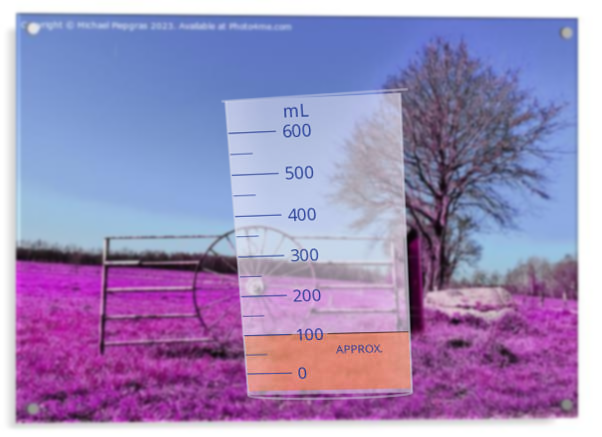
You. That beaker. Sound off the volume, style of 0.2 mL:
100 mL
